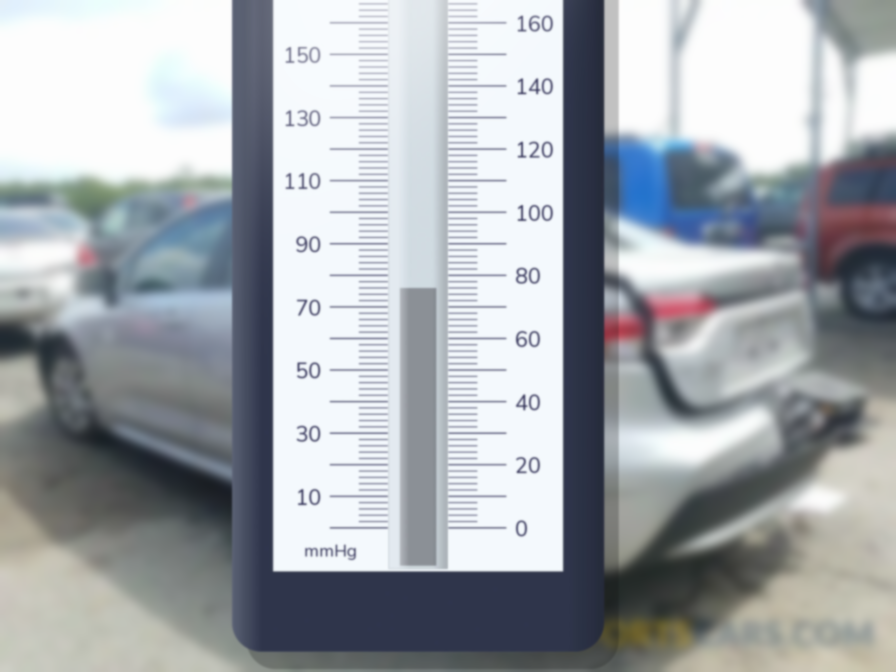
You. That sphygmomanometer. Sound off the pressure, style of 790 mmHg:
76 mmHg
